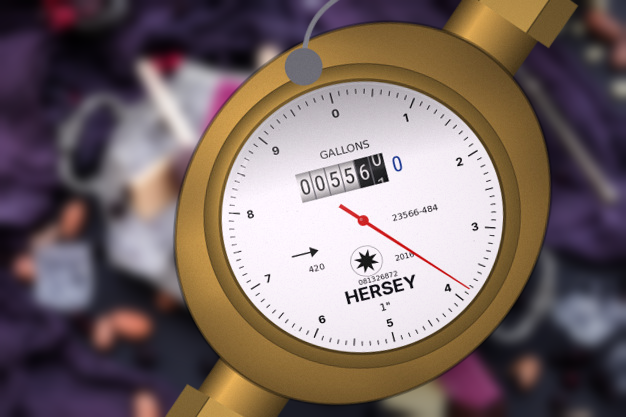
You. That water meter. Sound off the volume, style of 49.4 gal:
55603.8 gal
